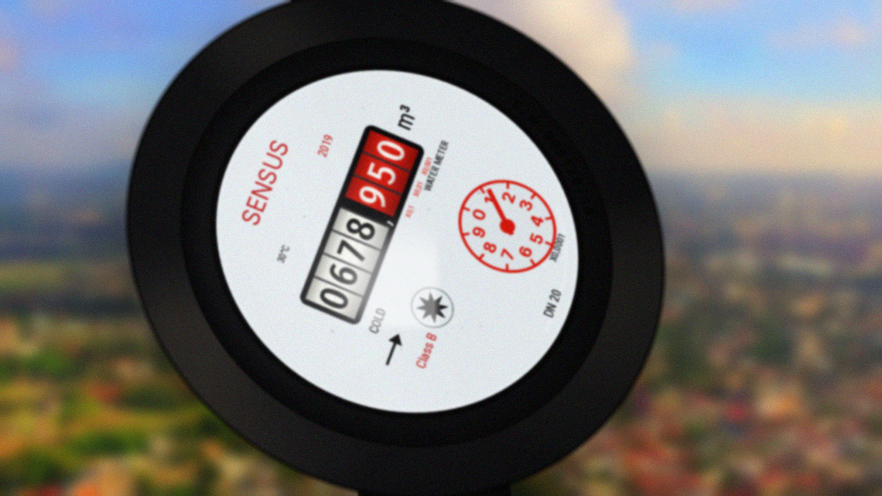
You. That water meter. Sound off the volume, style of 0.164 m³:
678.9501 m³
